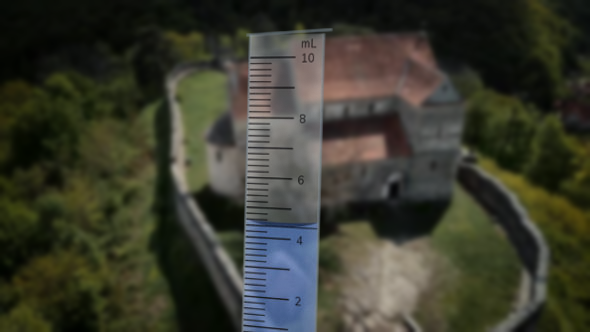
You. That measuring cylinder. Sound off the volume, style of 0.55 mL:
4.4 mL
